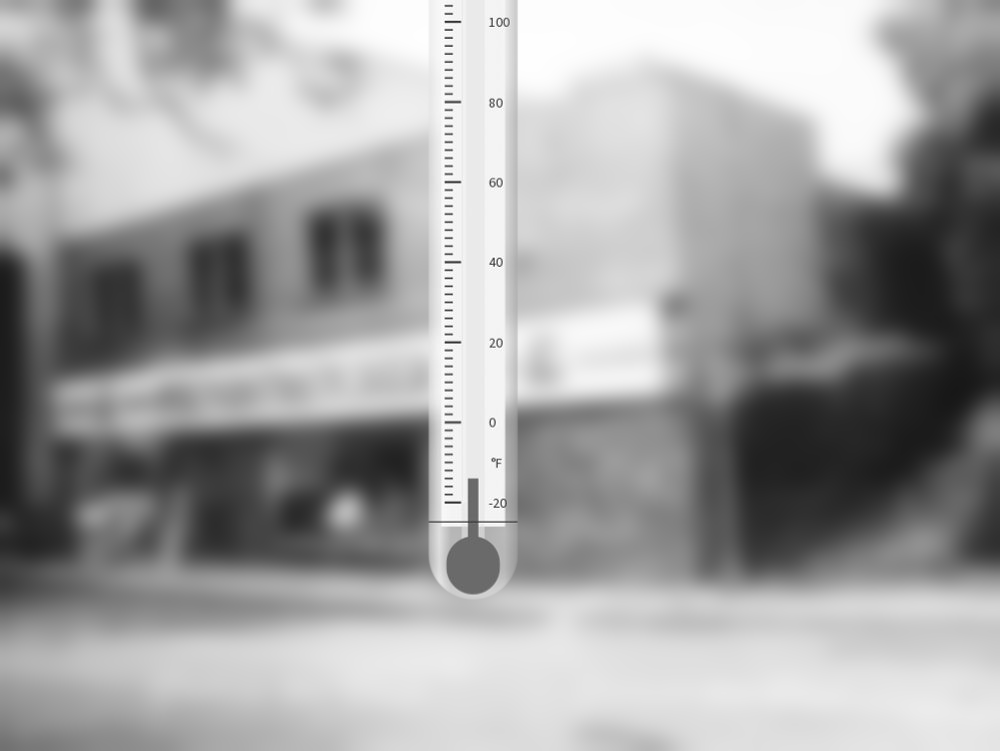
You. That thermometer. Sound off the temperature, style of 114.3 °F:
-14 °F
